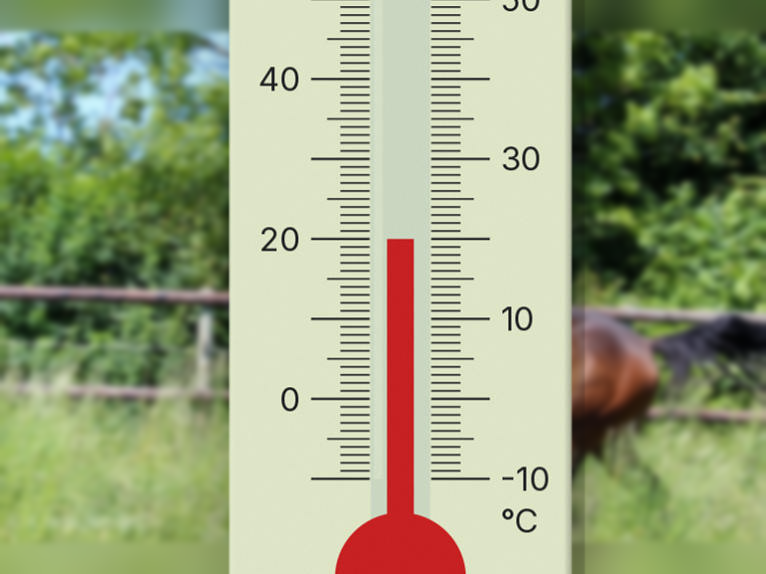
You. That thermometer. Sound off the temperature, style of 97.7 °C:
20 °C
